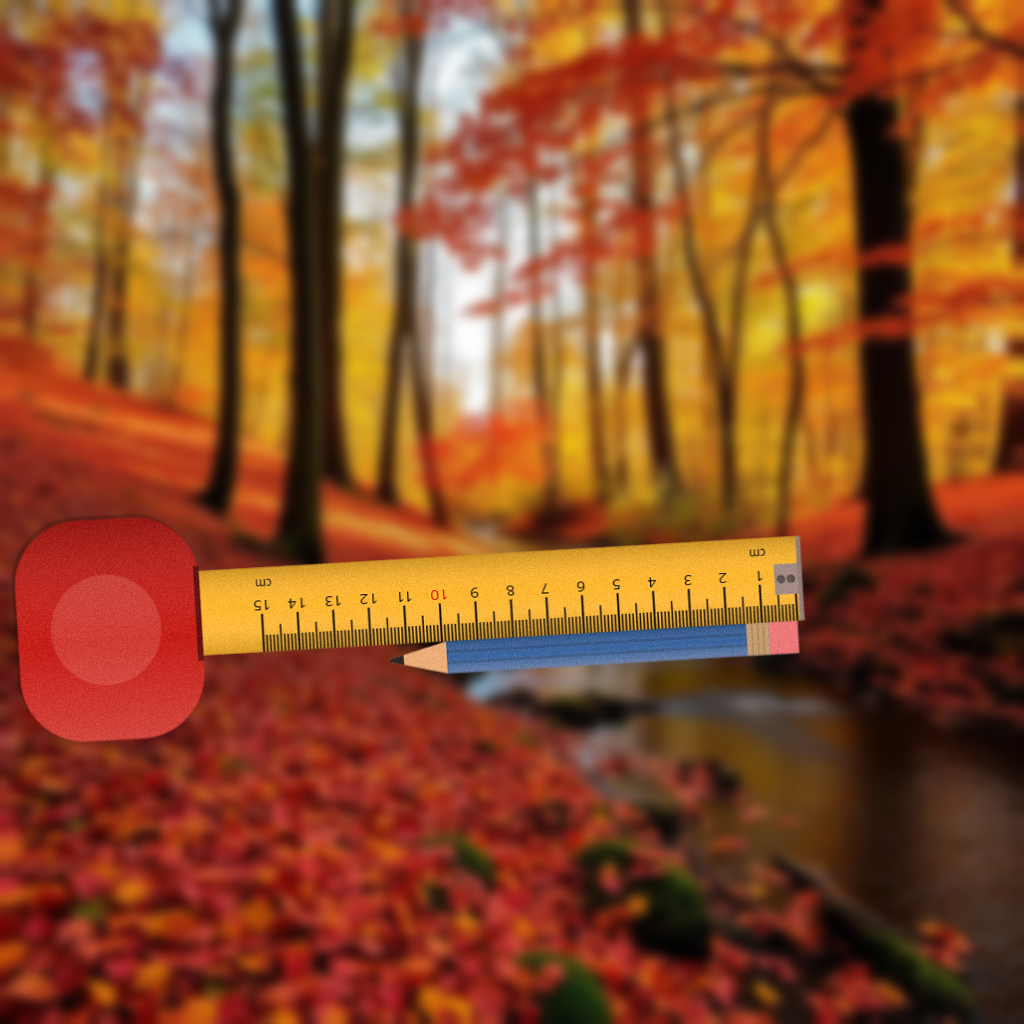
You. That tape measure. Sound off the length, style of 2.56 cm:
11.5 cm
